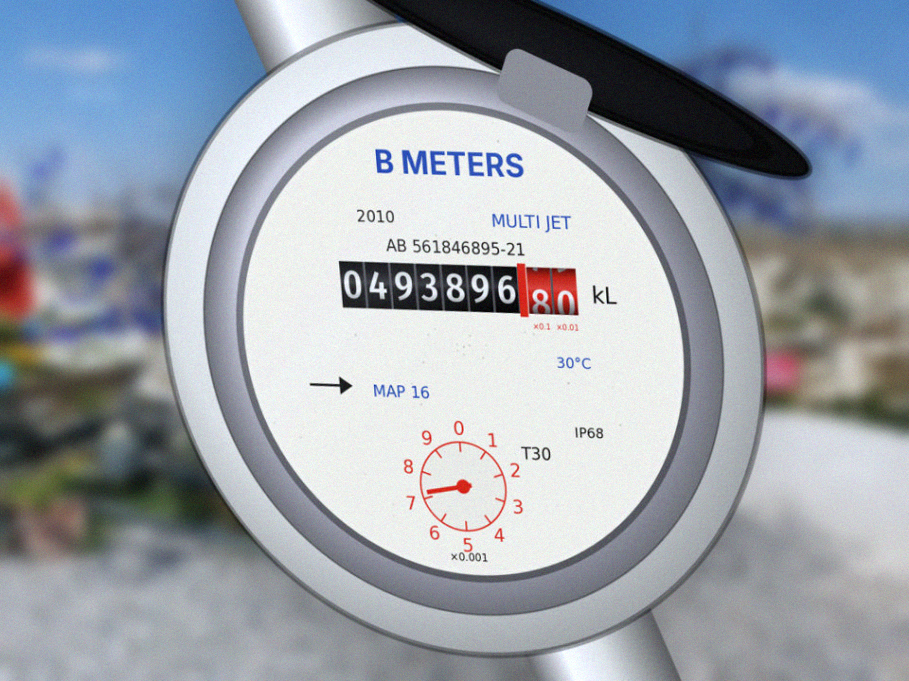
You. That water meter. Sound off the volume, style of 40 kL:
493896.797 kL
